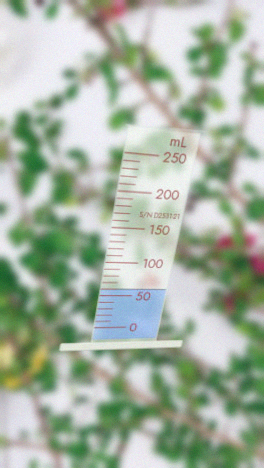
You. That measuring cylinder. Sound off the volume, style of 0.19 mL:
60 mL
